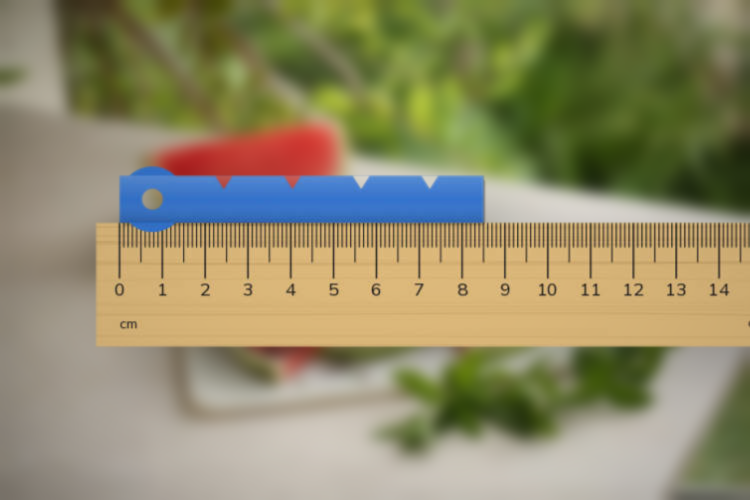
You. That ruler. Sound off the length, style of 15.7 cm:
8.5 cm
